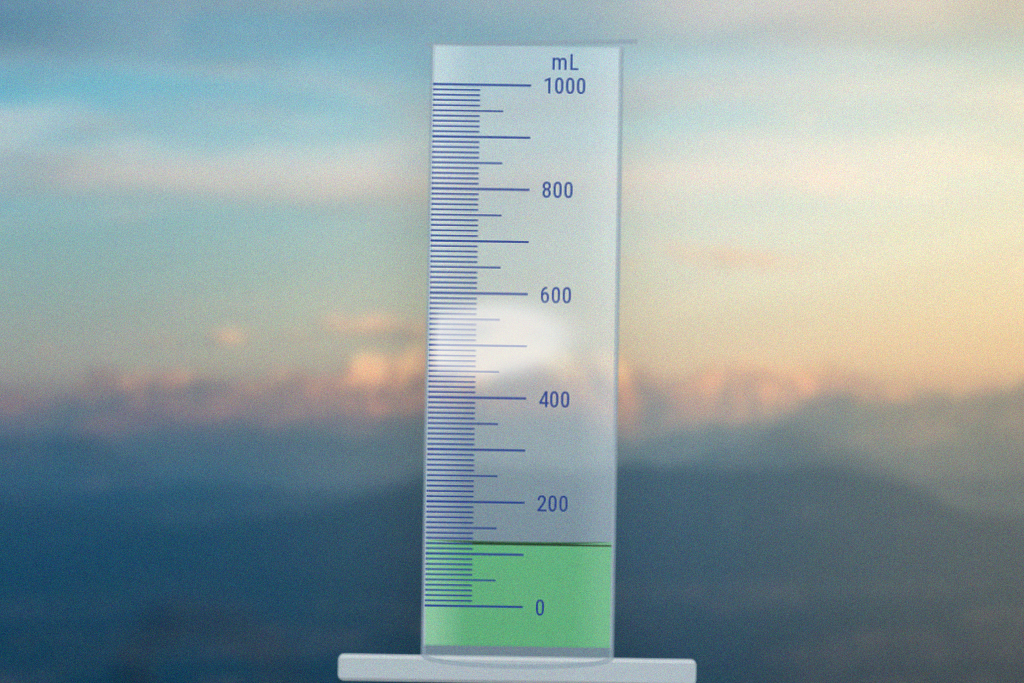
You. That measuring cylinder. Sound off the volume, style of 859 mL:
120 mL
